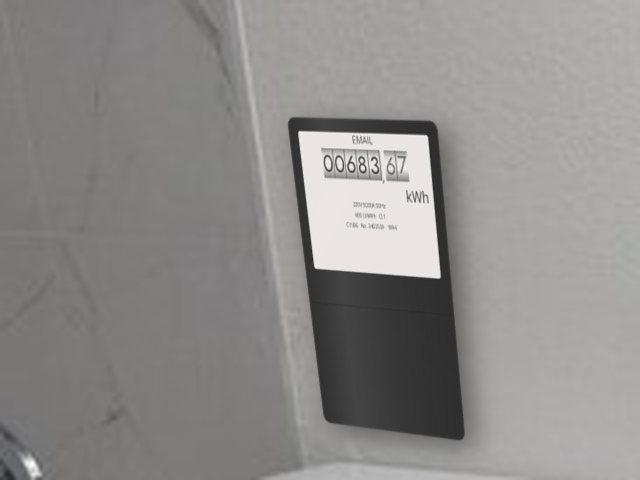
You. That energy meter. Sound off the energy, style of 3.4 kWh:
683.67 kWh
